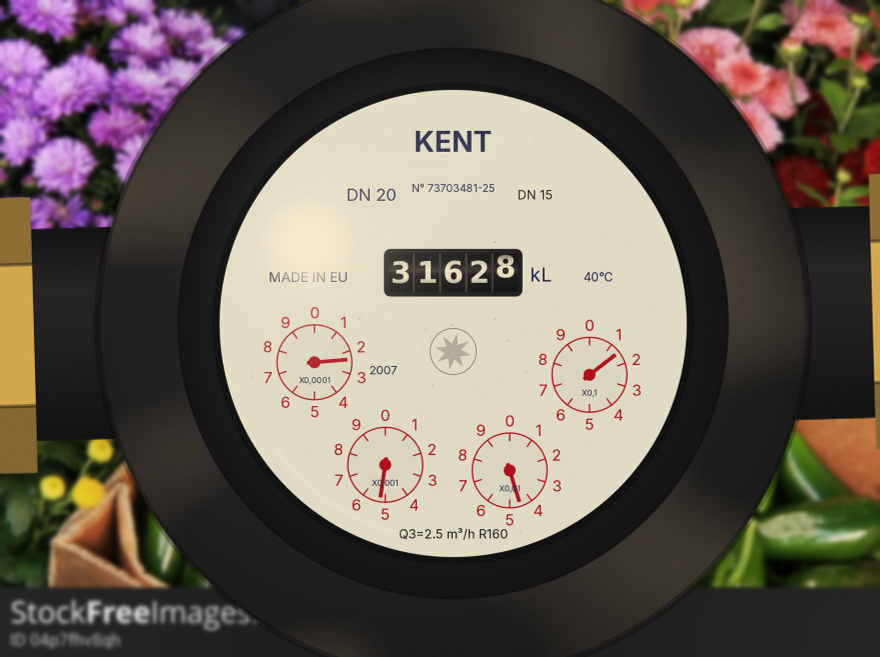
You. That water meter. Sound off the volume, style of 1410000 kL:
31628.1452 kL
